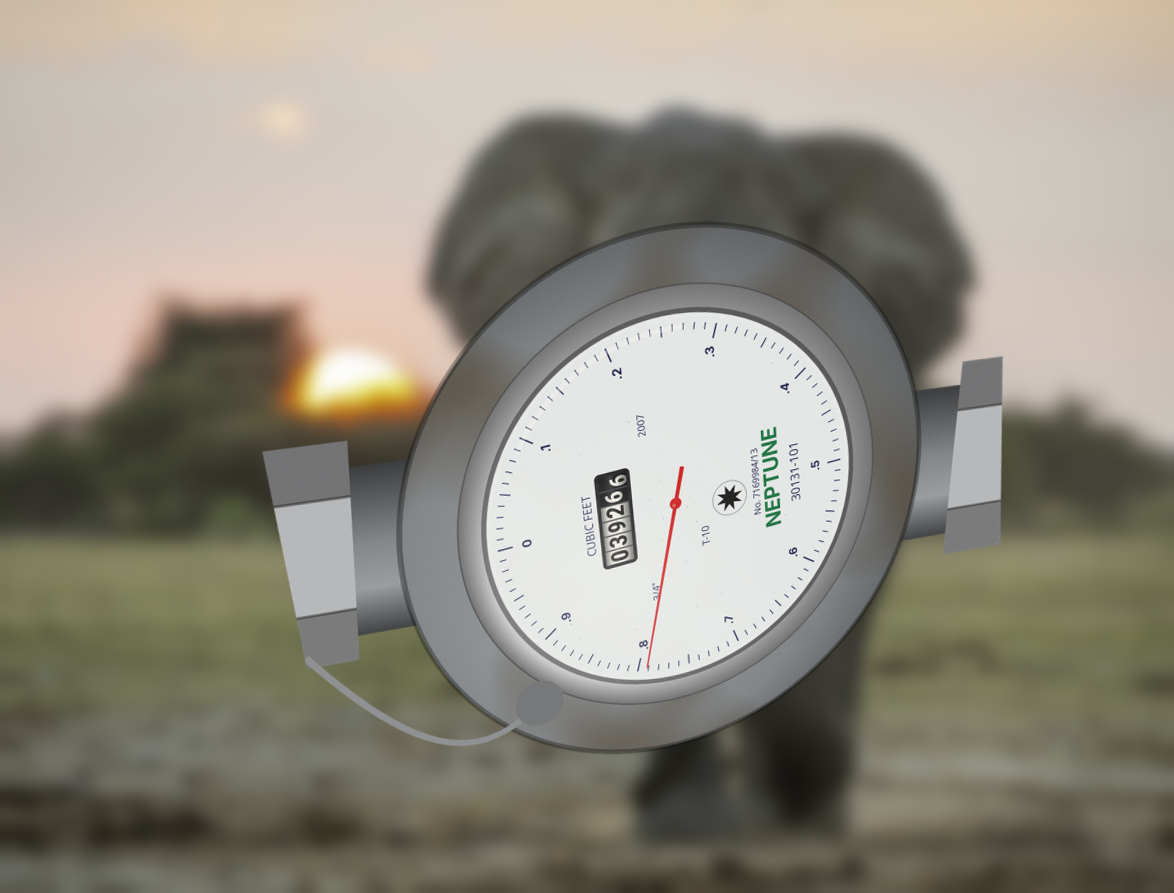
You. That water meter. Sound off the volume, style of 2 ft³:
39265.79 ft³
